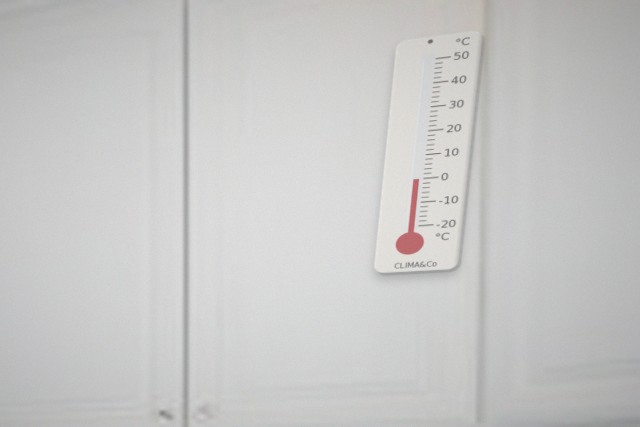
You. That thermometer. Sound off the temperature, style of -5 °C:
0 °C
